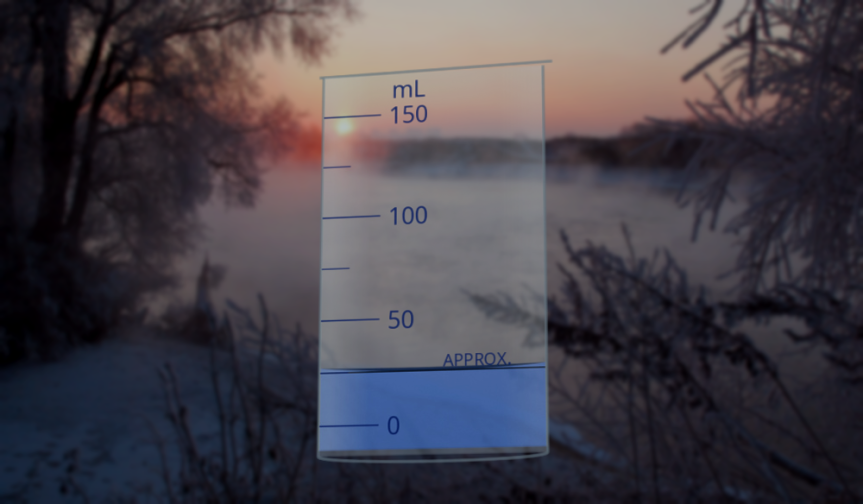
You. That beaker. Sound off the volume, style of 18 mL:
25 mL
